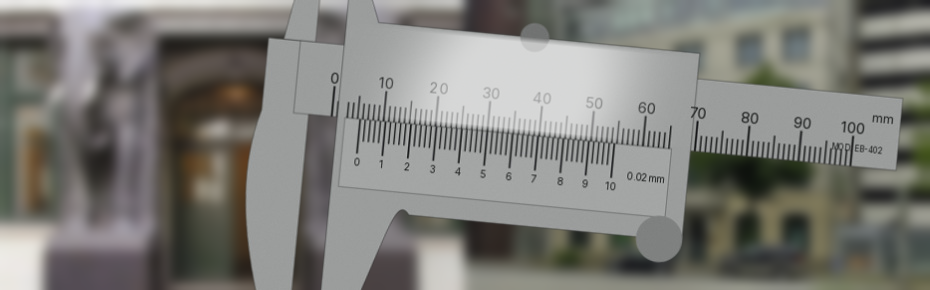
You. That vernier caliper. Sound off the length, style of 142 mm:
5.5 mm
